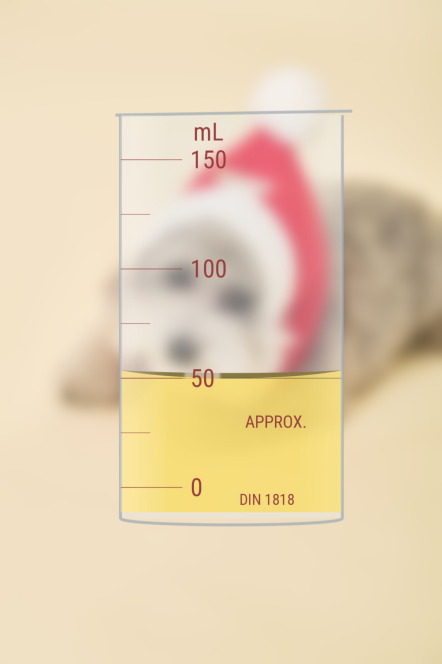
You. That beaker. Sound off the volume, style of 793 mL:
50 mL
